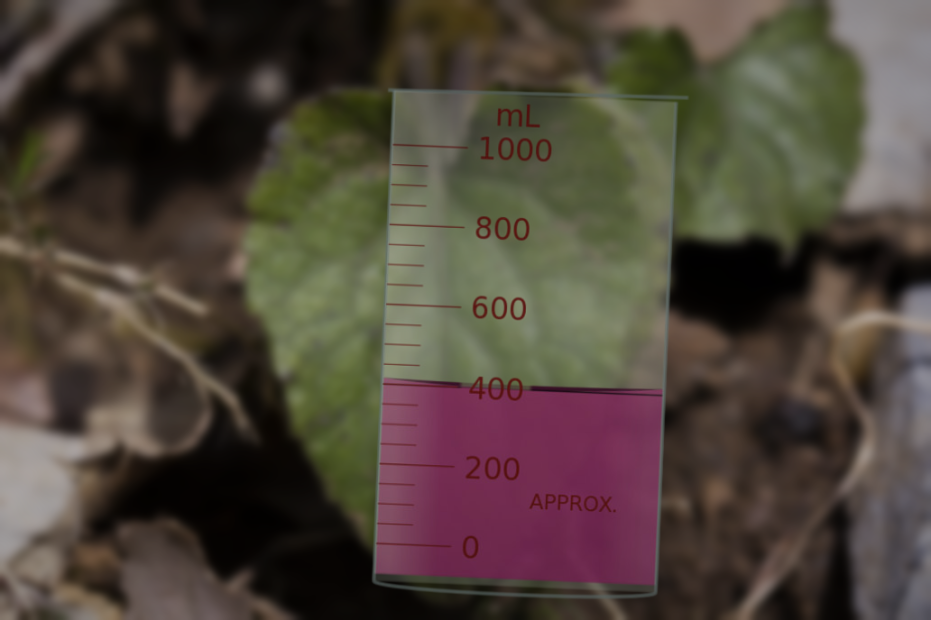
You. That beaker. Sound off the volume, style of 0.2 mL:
400 mL
